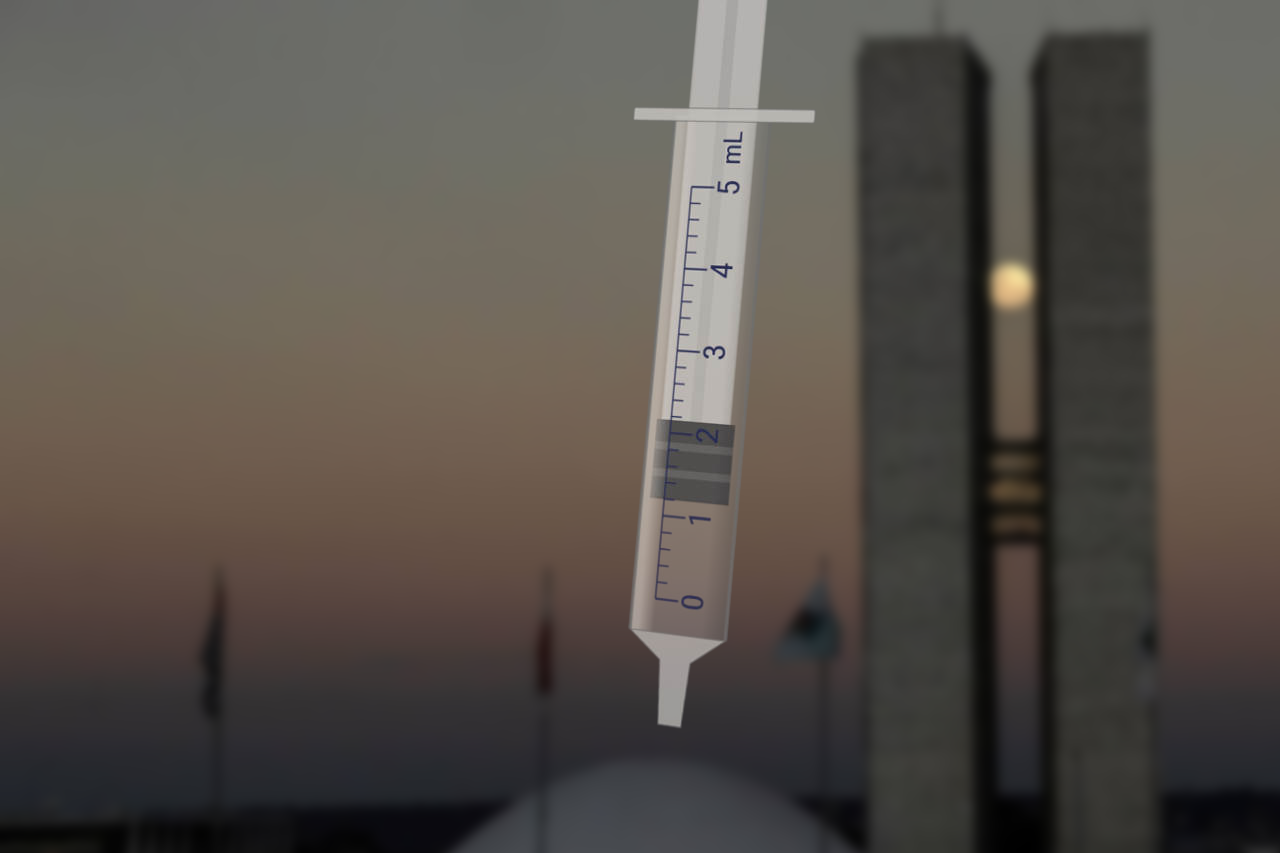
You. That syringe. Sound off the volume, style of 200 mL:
1.2 mL
